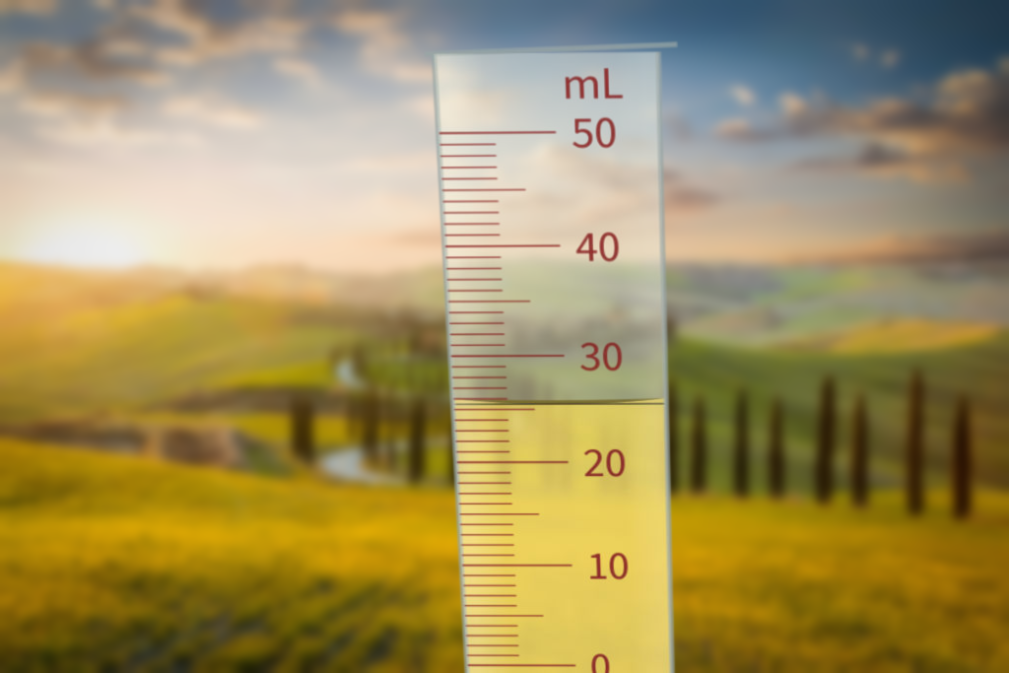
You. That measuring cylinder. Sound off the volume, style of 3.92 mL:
25.5 mL
